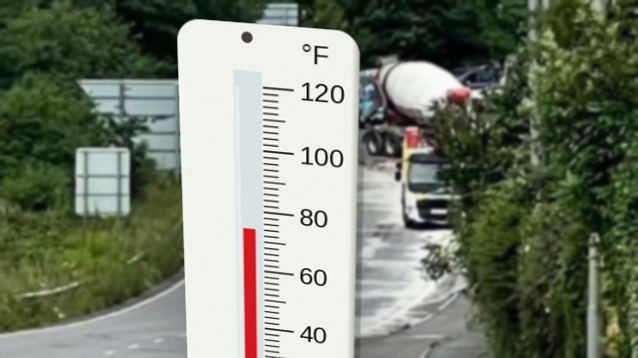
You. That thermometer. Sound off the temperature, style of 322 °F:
74 °F
